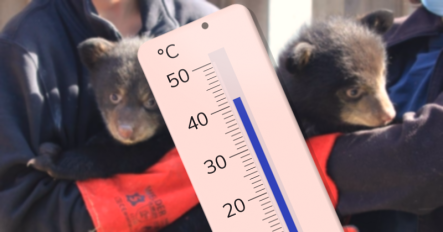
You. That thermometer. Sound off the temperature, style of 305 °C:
41 °C
